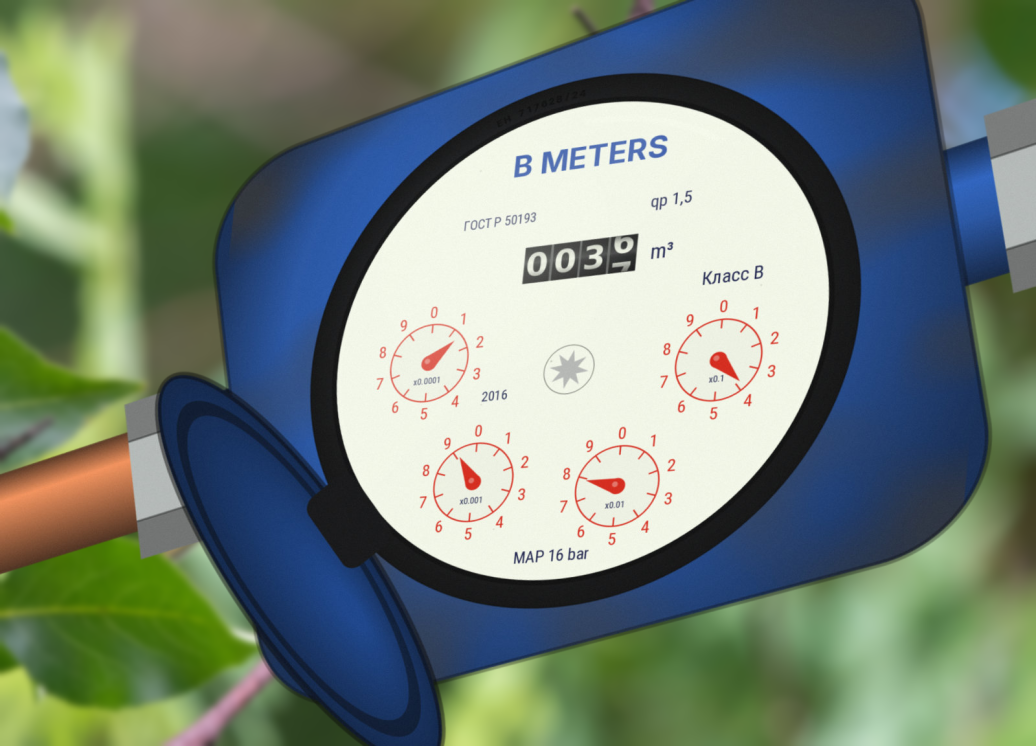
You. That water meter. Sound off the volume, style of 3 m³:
36.3791 m³
